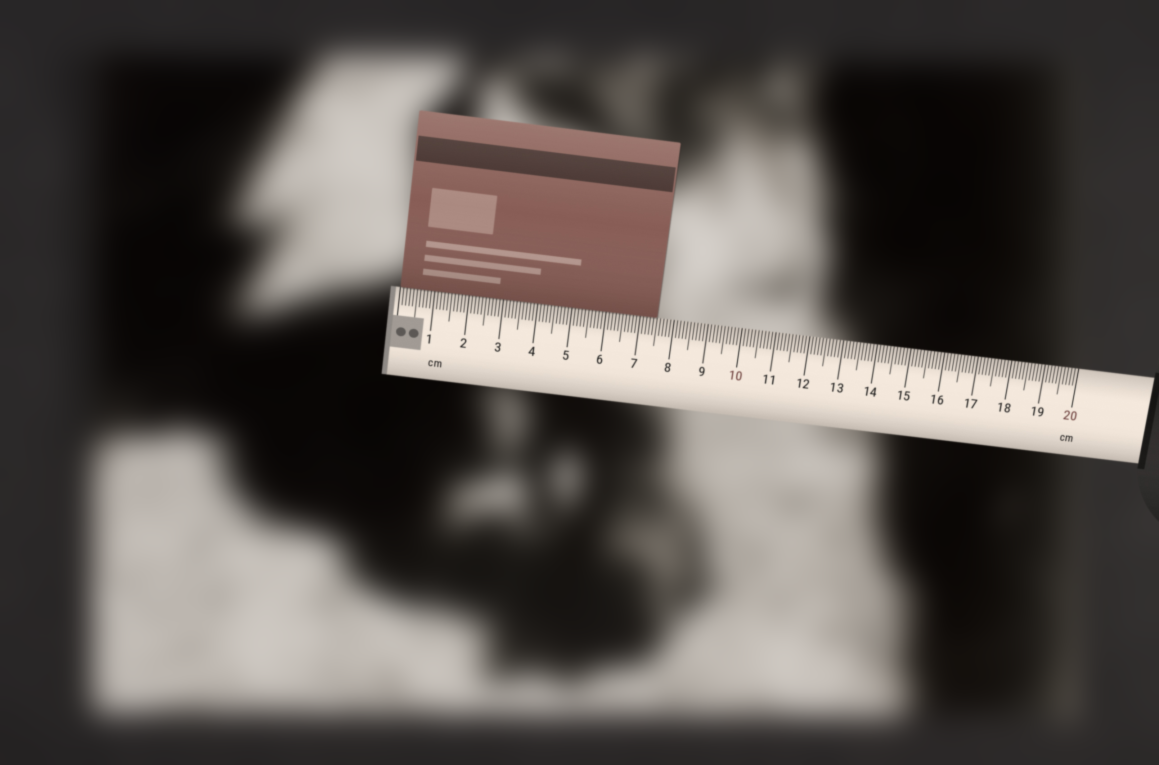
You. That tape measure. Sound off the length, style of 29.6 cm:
7.5 cm
